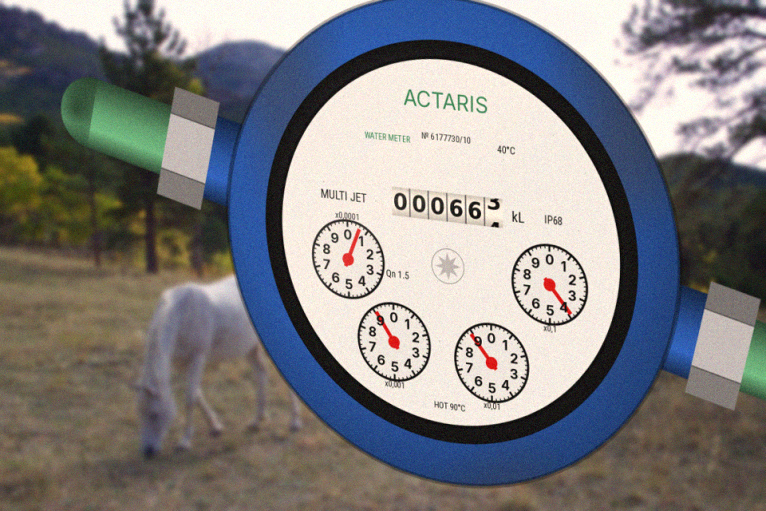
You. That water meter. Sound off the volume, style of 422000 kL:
663.3890 kL
